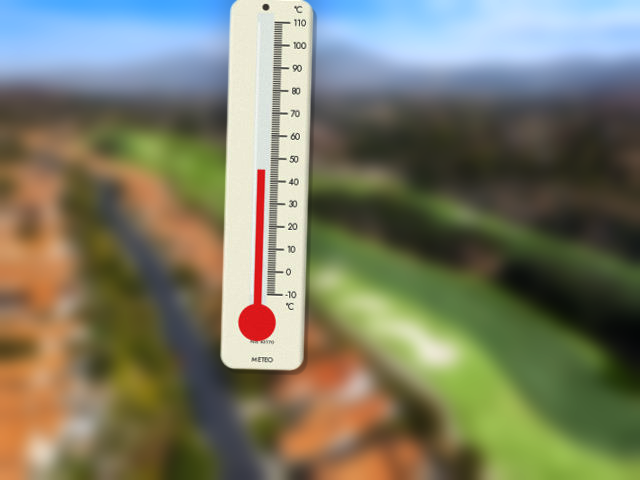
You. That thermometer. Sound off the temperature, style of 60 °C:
45 °C
